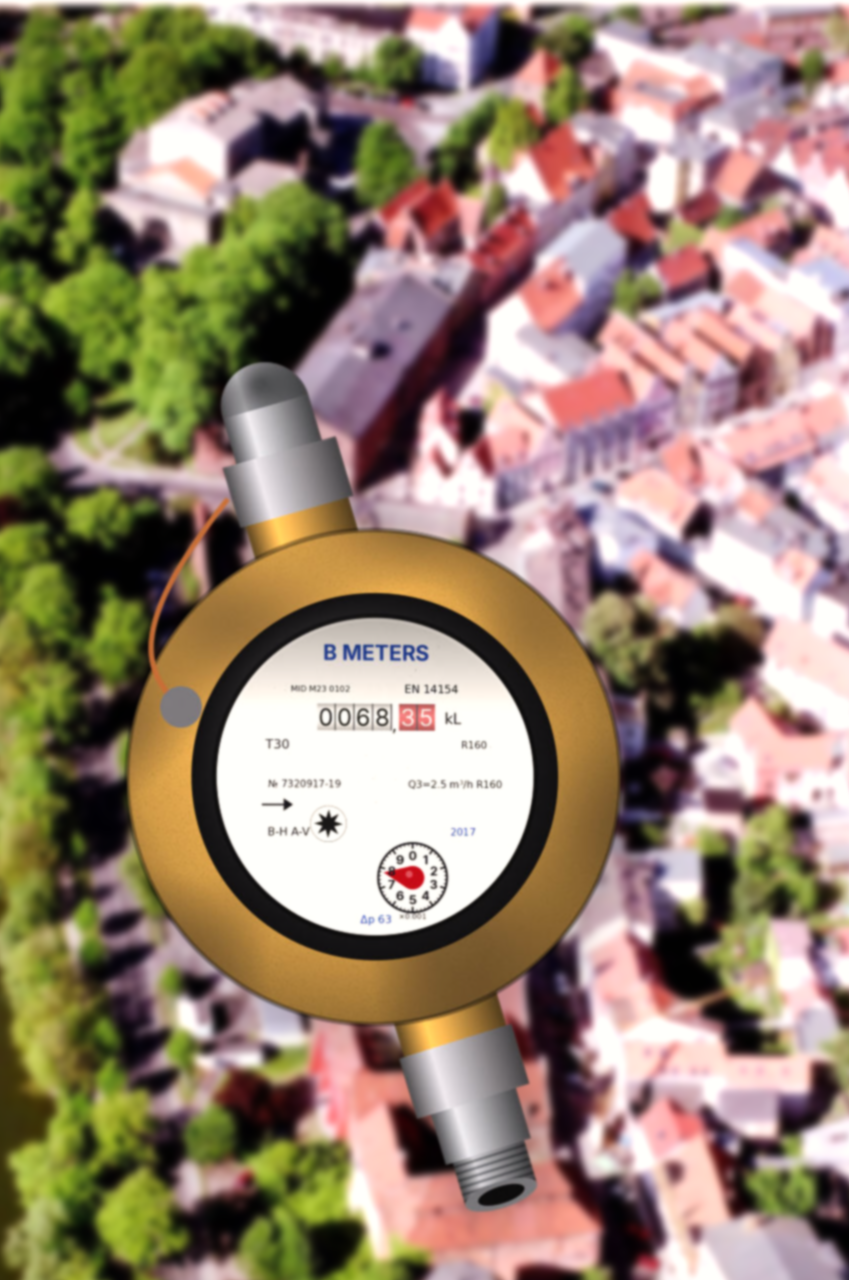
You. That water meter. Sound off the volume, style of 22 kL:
68.357 kL
